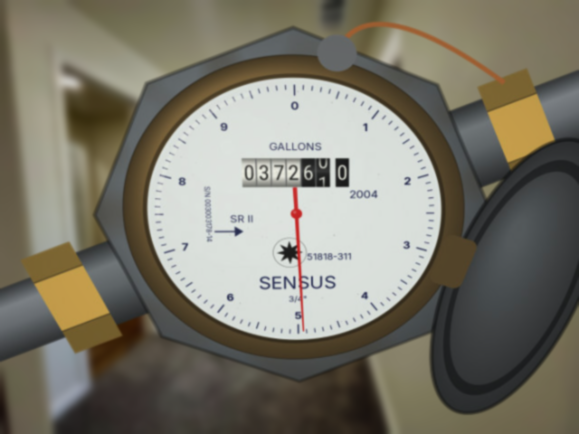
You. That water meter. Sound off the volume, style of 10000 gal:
372604.9 gal
